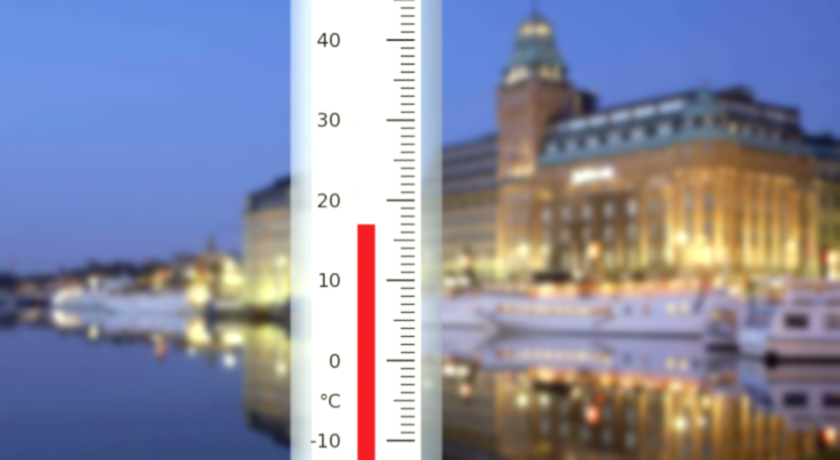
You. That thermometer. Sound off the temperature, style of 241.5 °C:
17 °C
